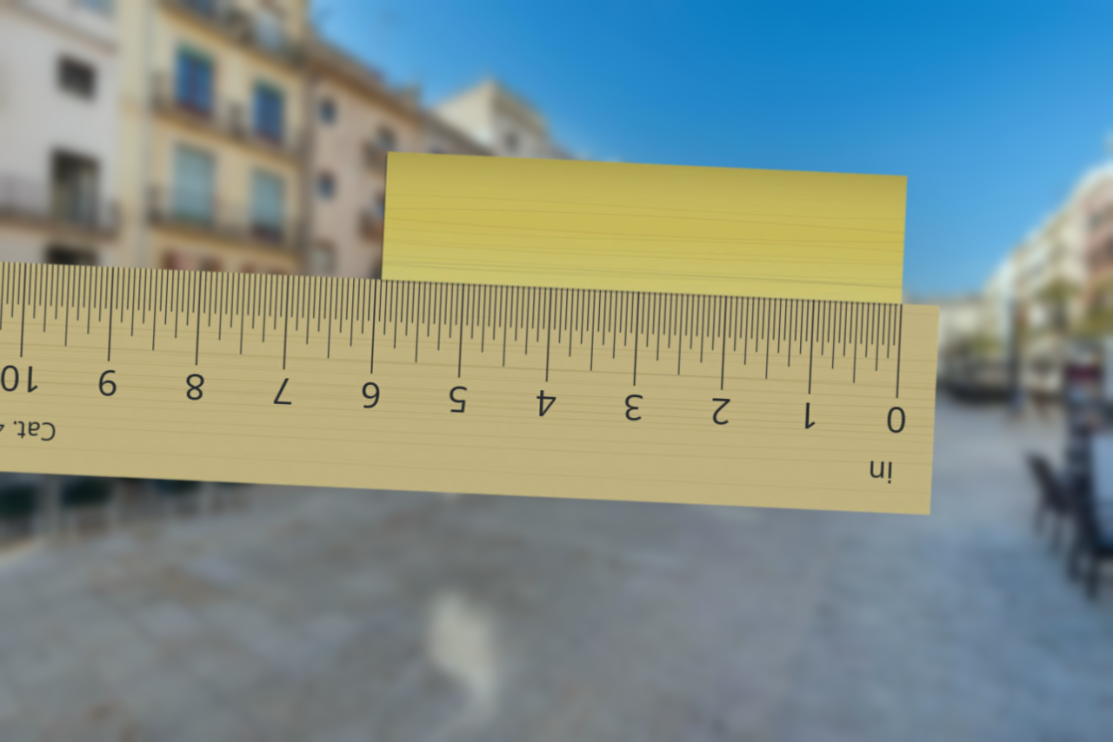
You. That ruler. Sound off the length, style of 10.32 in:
5.9375 in
